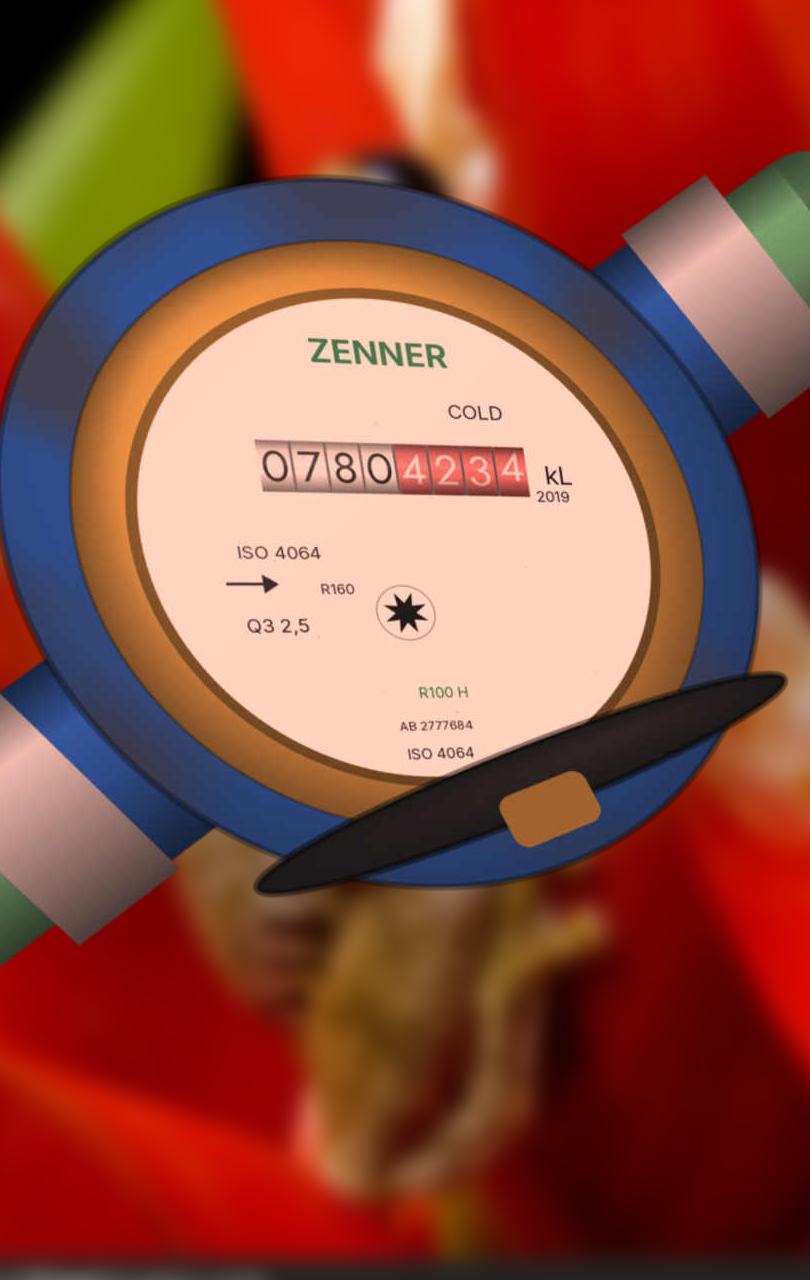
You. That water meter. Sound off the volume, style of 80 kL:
780.4234 kL
